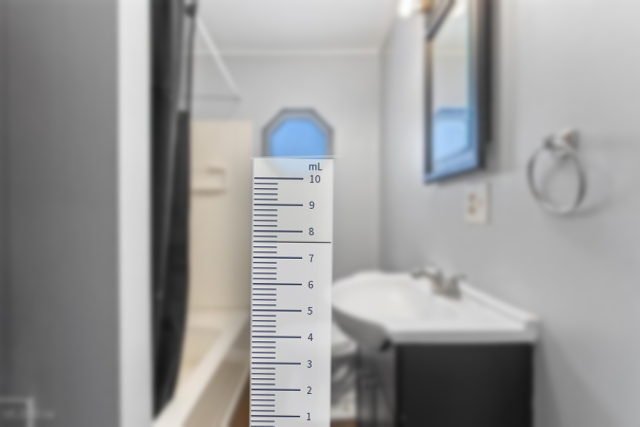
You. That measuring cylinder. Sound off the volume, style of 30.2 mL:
7.6 mL
